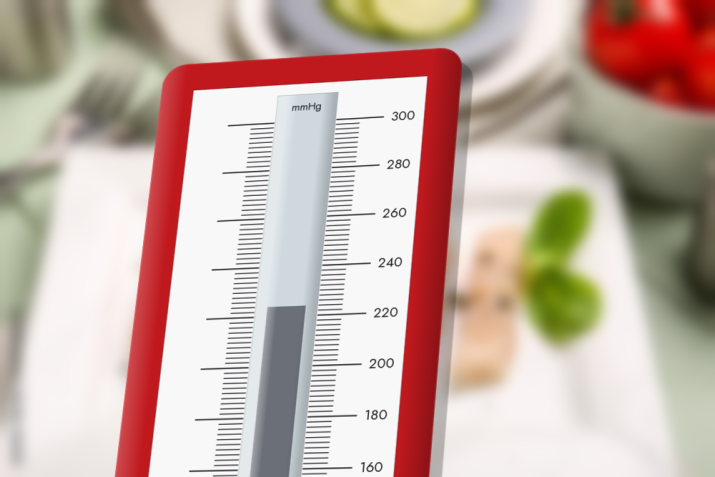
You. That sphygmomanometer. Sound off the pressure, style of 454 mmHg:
224 mmHg
